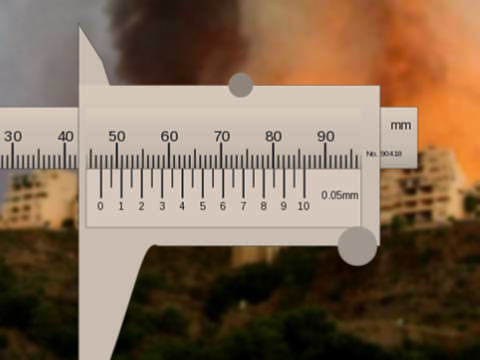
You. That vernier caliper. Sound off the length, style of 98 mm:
47.0 mm
